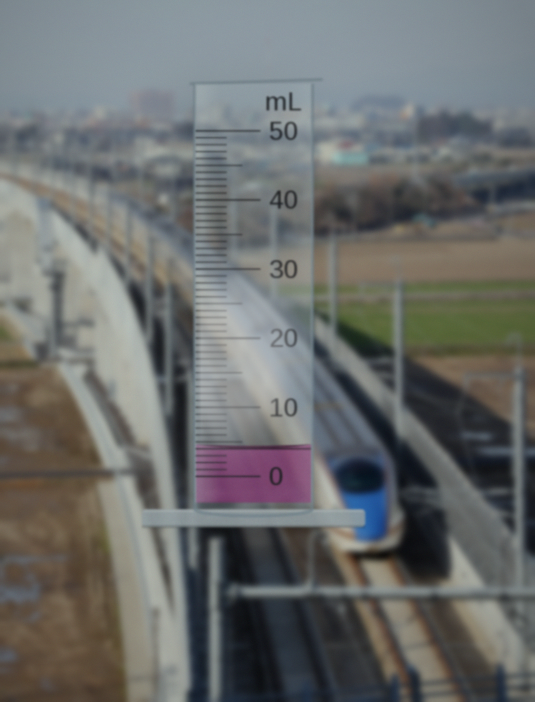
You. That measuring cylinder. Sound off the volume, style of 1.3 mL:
4 mL
